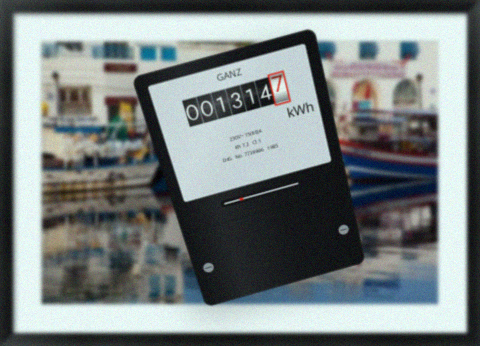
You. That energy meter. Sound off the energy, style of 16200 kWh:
1314.7 kWh
